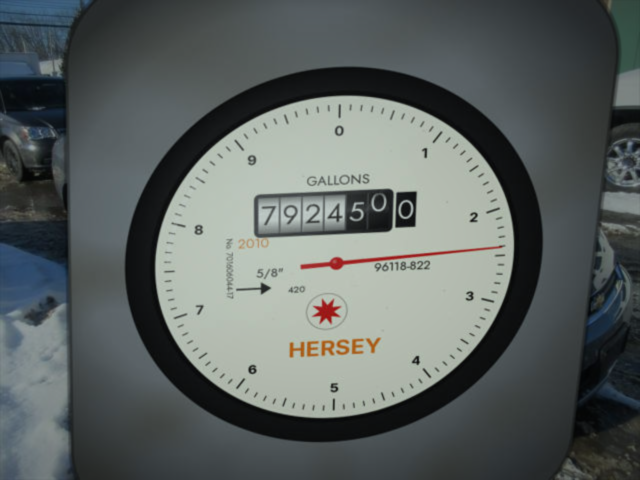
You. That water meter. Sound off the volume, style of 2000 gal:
7924502.4 gal
